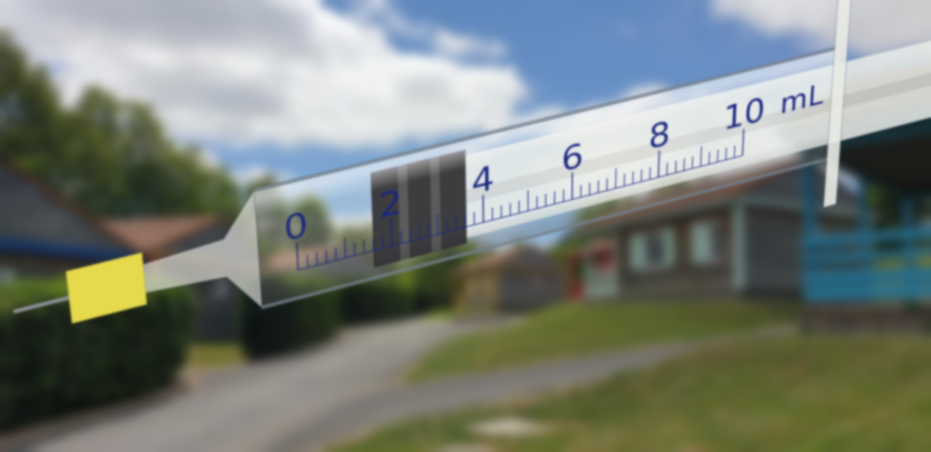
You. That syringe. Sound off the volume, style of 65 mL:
1.6 mL
